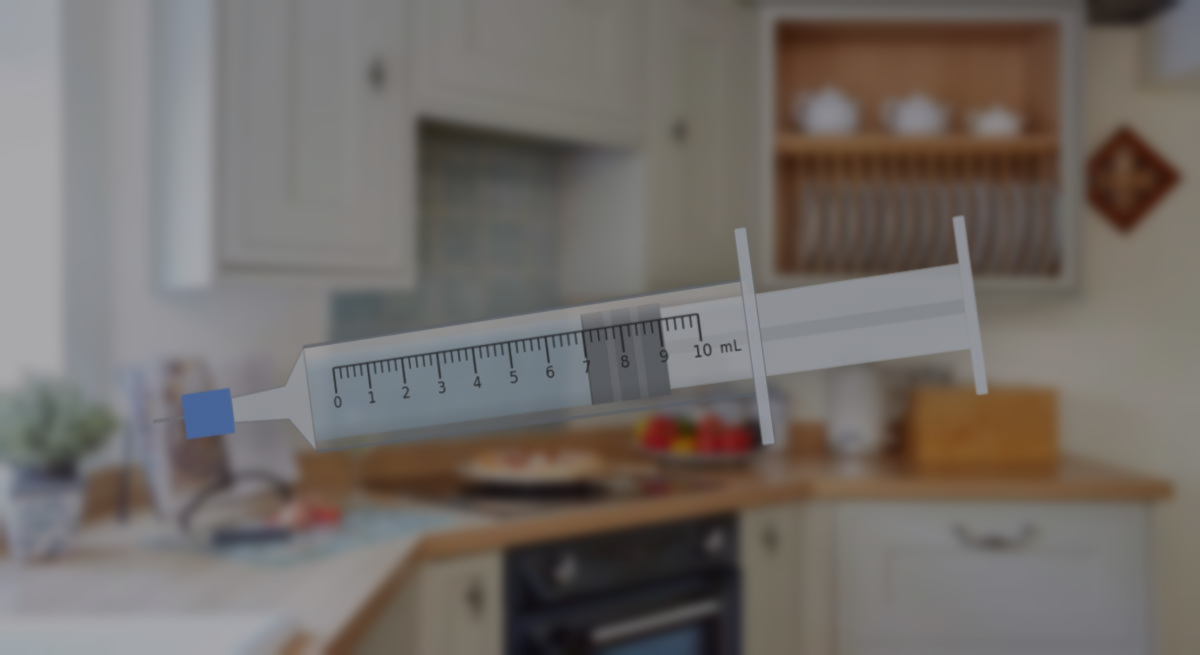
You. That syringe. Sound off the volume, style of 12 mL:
7 mL
